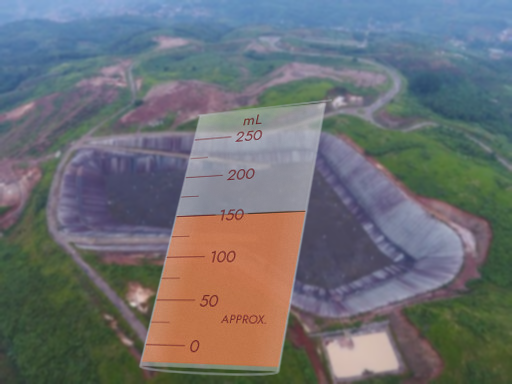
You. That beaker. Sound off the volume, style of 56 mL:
150 mL
